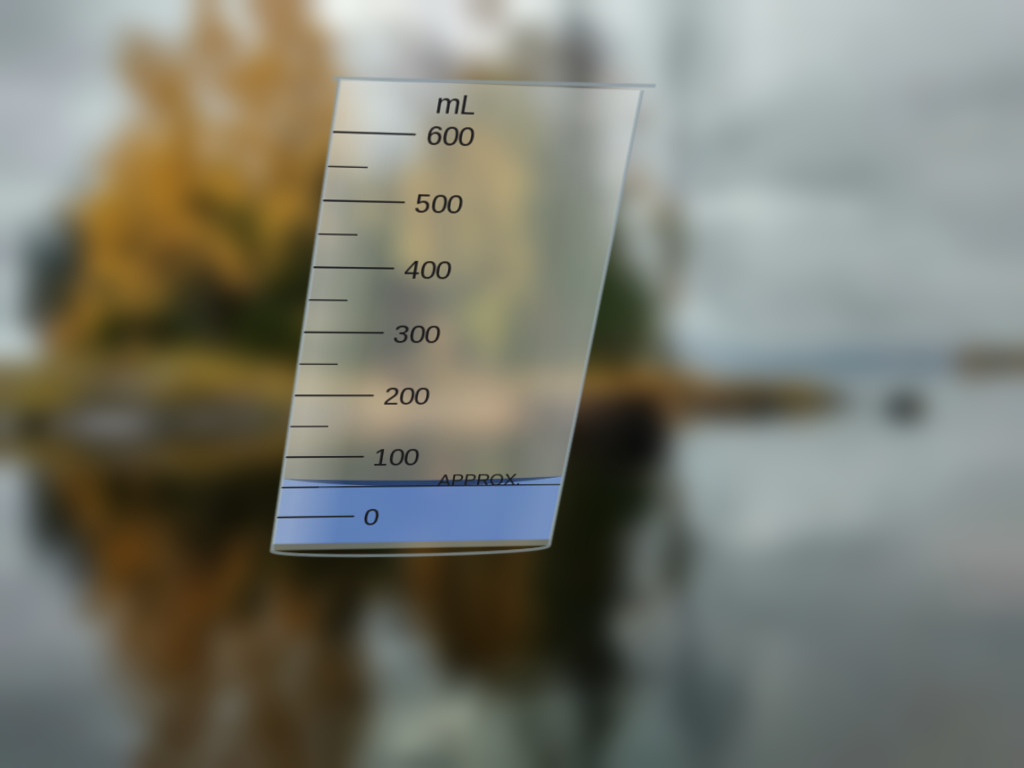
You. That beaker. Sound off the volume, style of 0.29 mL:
50 mL
